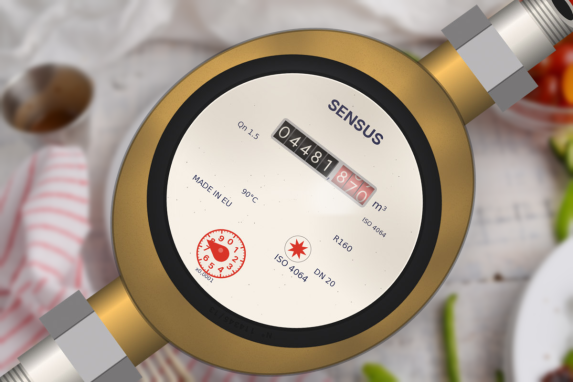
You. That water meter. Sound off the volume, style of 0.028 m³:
4481.8697 m³
